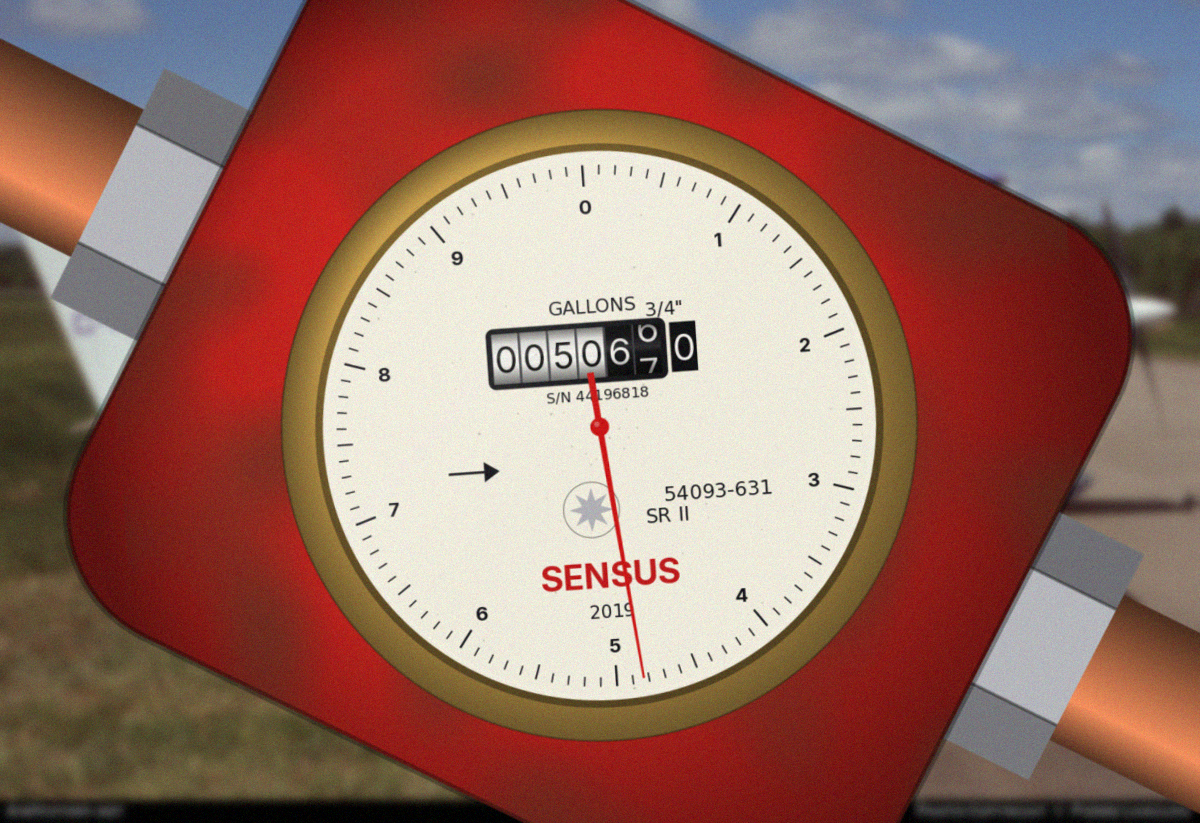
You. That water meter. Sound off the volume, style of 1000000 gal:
50664.8 gal
